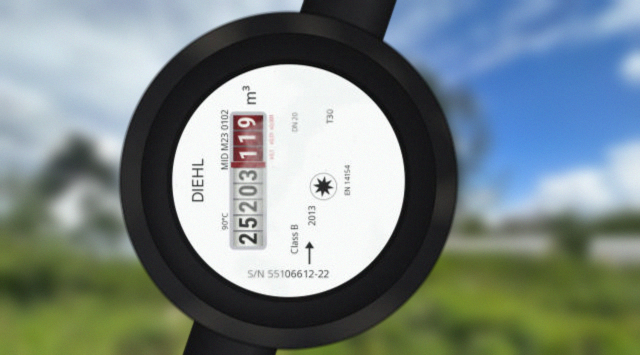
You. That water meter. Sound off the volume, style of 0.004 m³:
25203.119 m³
